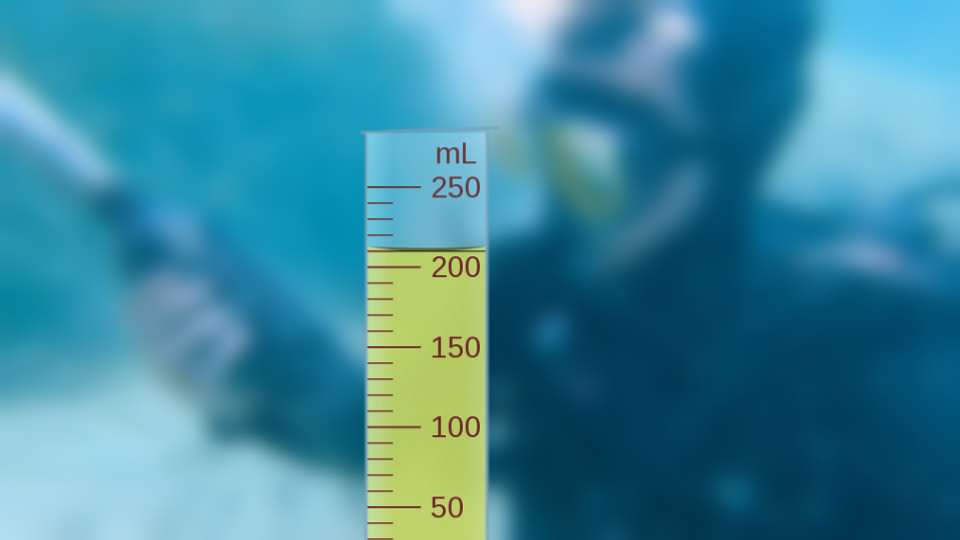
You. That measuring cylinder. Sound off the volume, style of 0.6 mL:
210 mL
